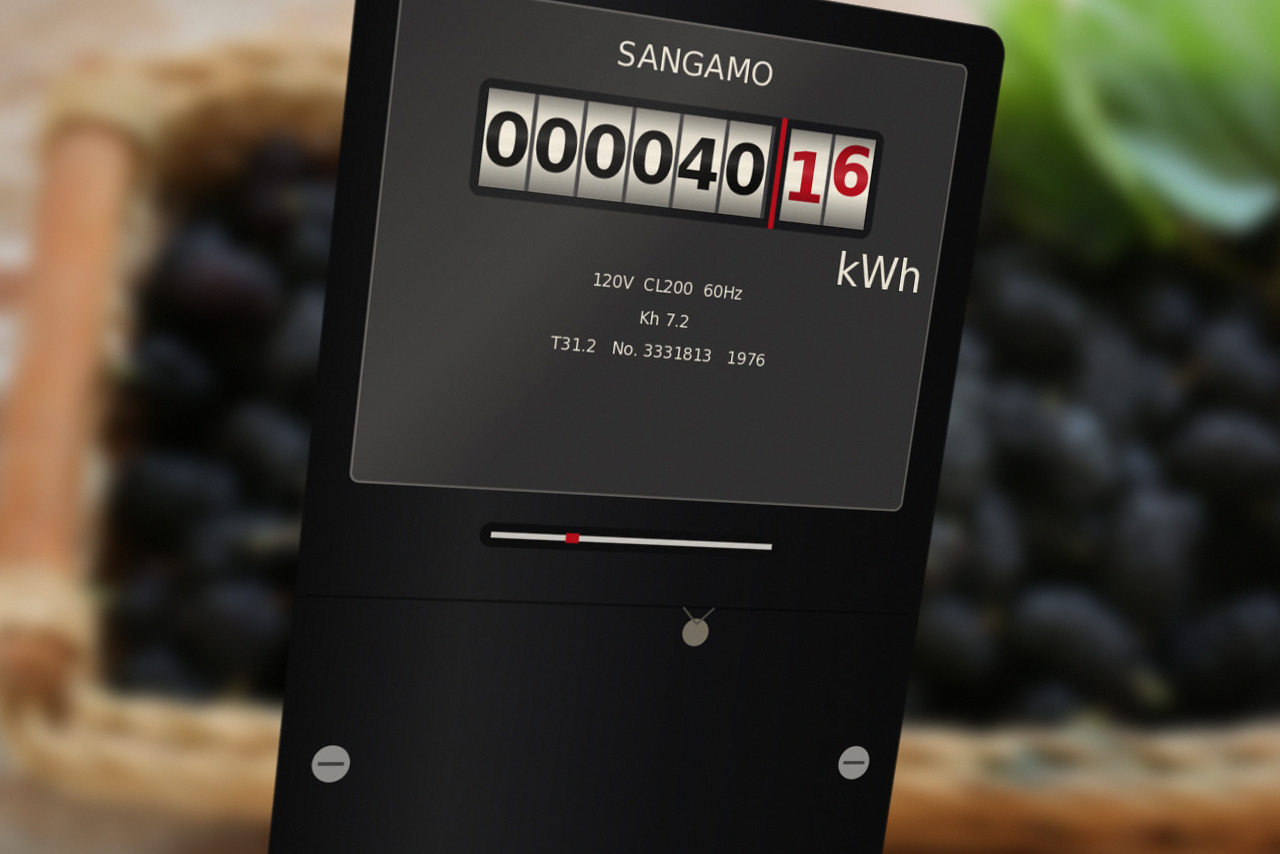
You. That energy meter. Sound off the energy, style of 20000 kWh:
40.16 kWh
